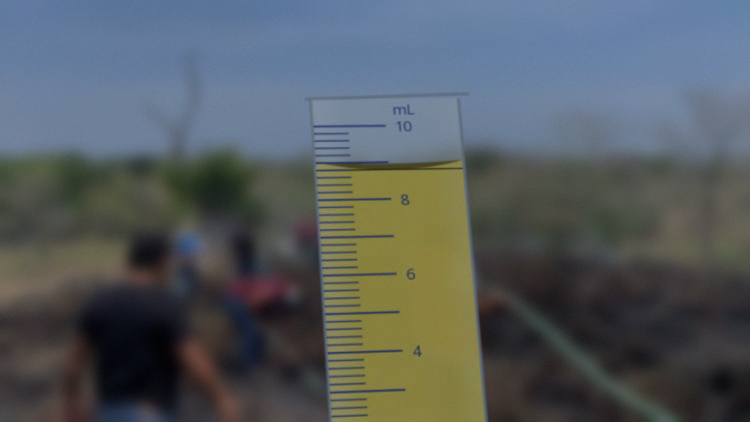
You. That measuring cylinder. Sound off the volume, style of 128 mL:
8.8 mL
